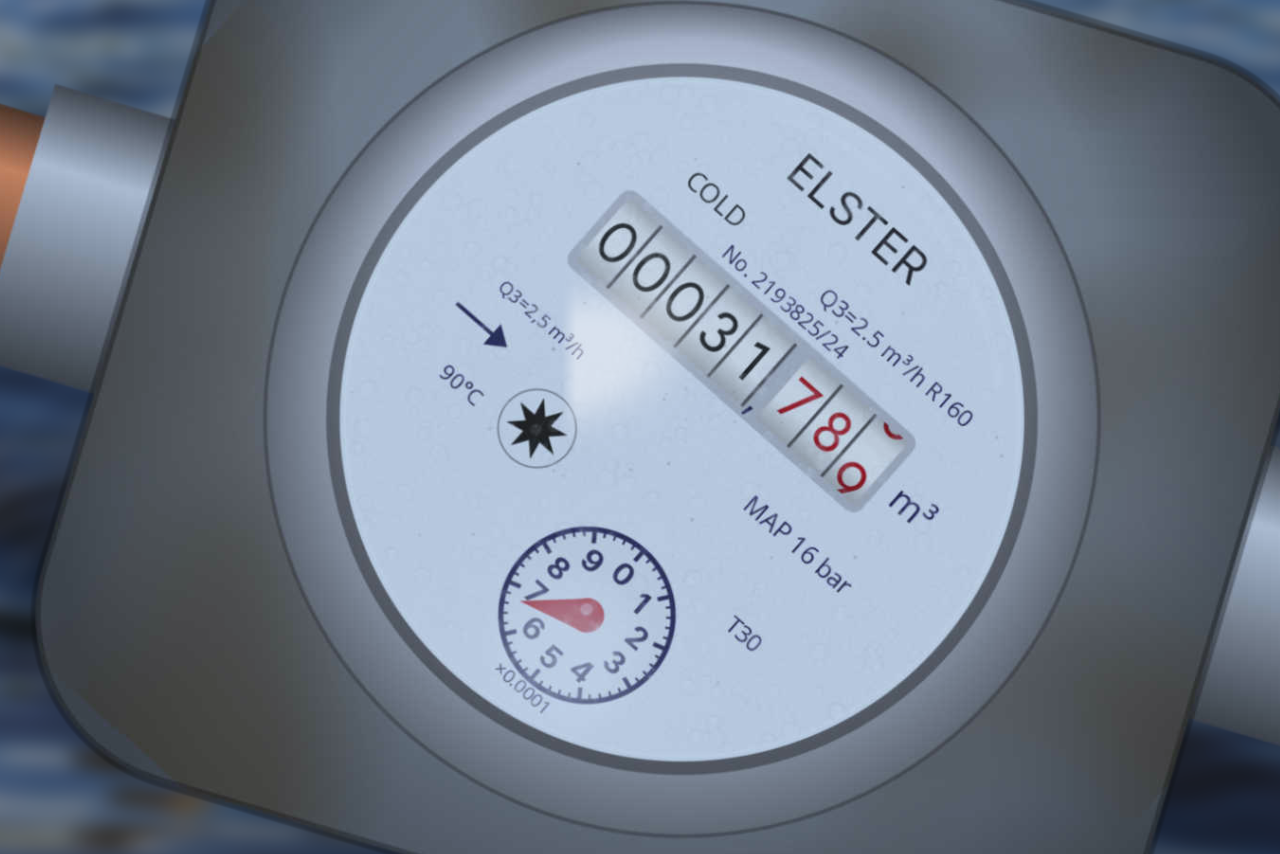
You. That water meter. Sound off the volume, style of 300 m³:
31.7886 m³
